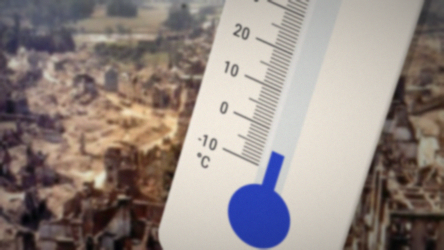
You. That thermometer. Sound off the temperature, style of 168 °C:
-5 °C
